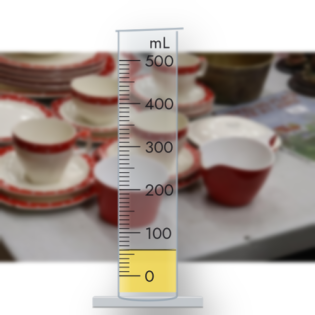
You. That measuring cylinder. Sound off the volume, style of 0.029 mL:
60 mL
